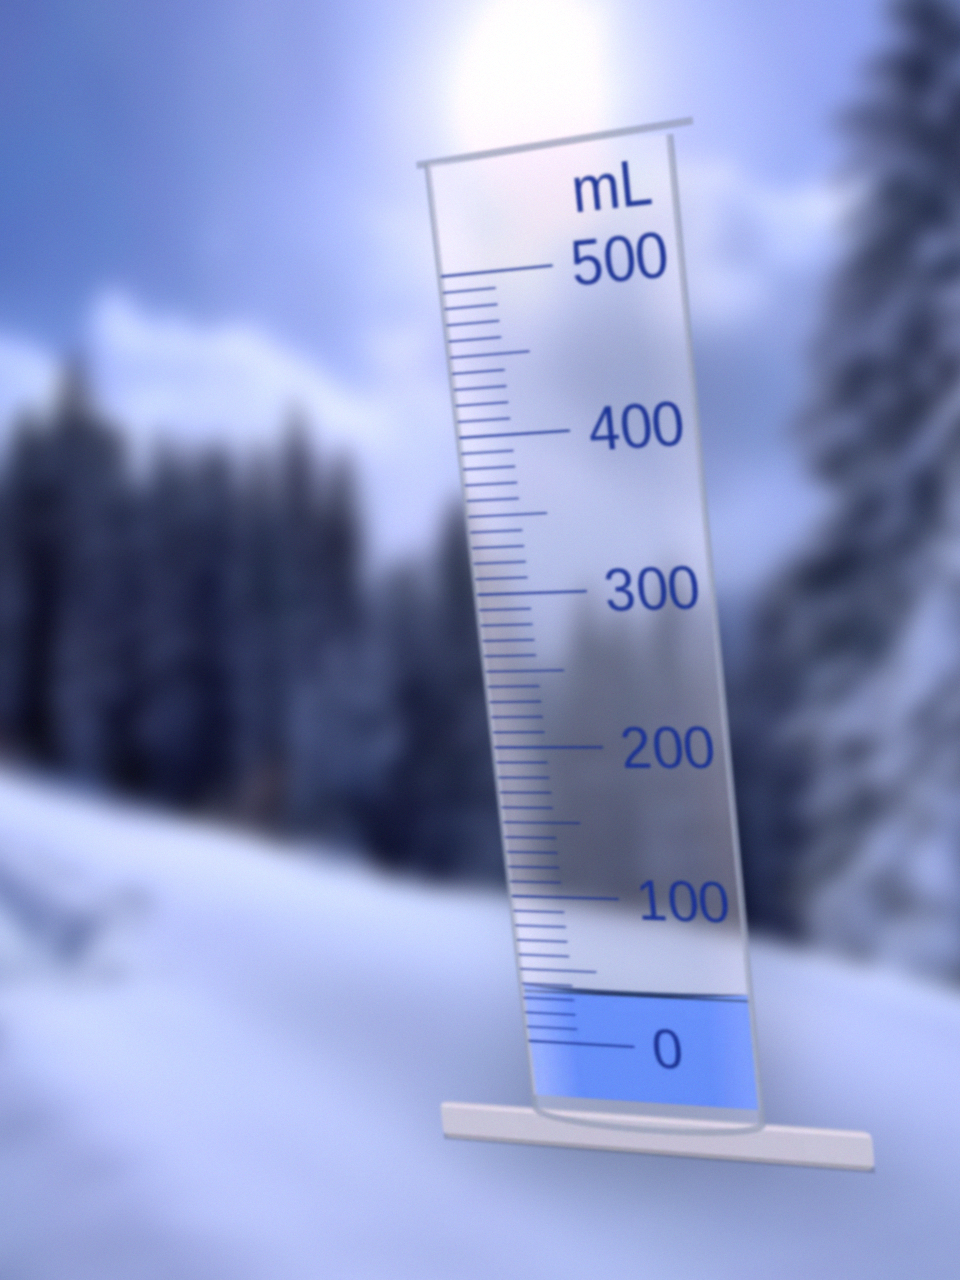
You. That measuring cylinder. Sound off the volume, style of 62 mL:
35 mL
